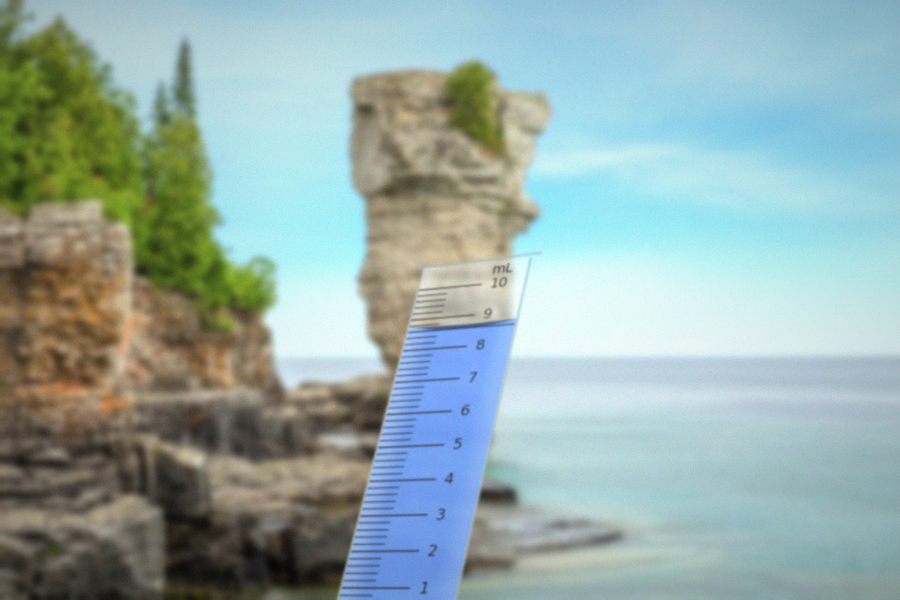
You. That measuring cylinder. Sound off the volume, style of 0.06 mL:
8.6 mL
